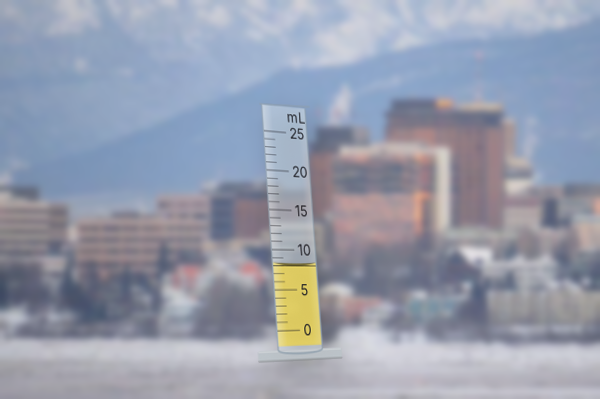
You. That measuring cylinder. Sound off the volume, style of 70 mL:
8 mL
